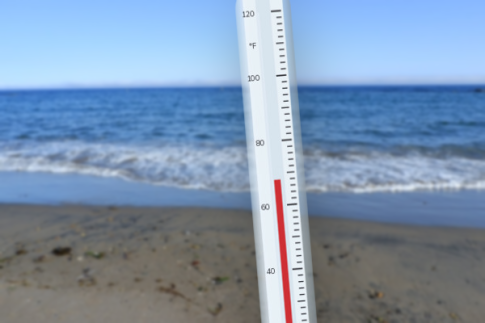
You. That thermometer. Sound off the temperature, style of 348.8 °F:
68 °F
